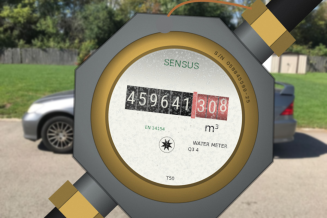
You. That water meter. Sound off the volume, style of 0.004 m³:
459641.308 m³
